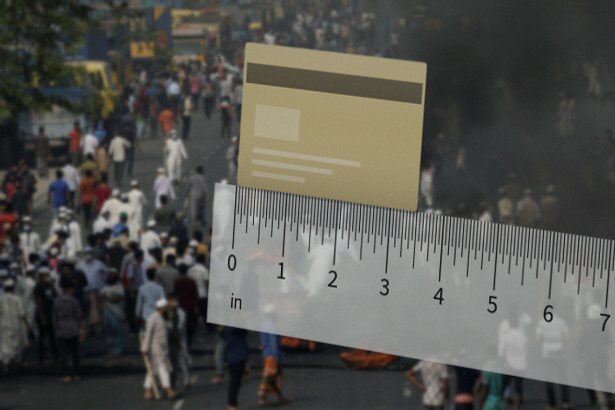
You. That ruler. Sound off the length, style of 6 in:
3.5 in
